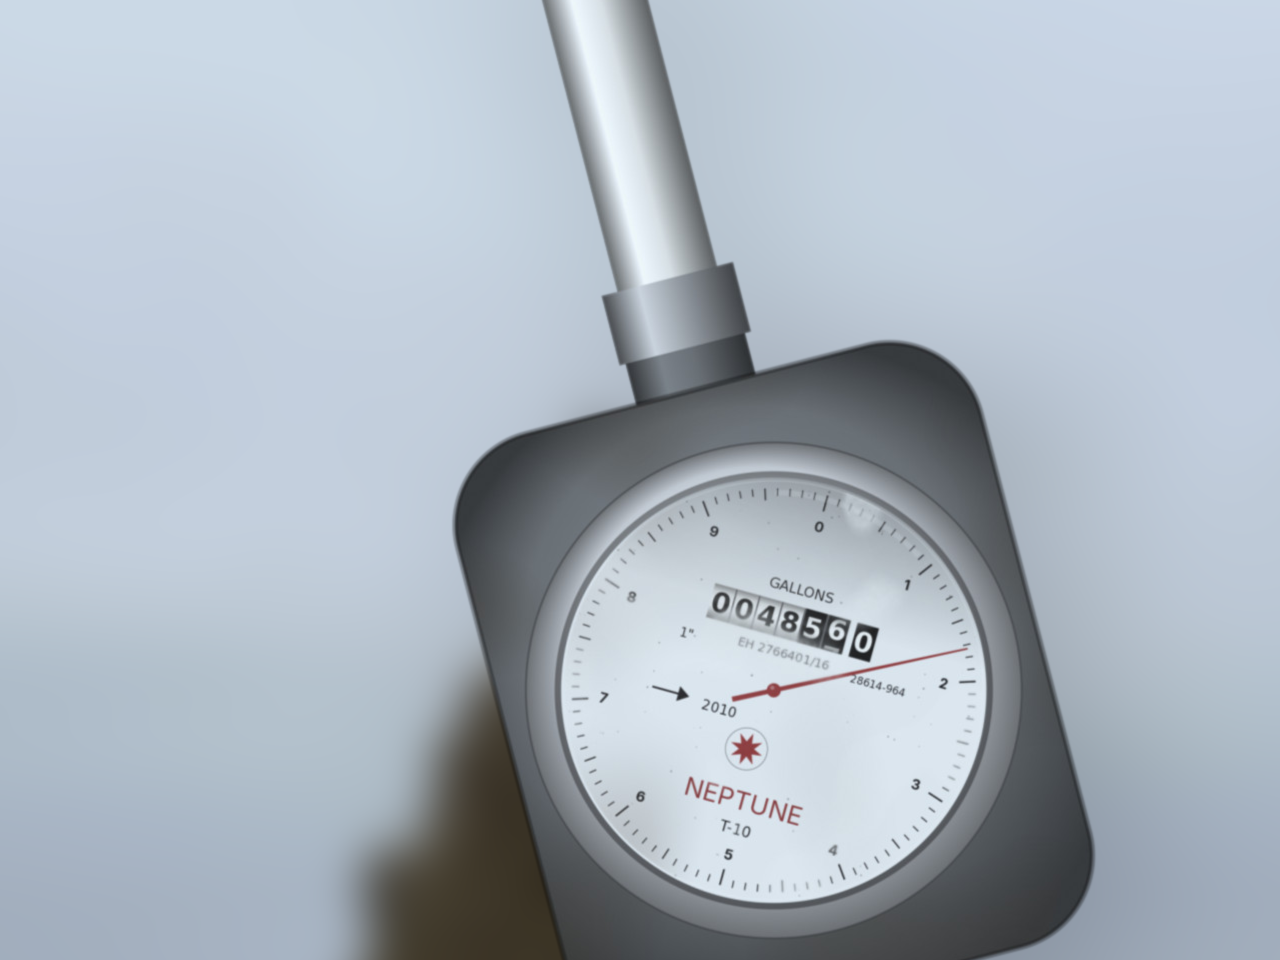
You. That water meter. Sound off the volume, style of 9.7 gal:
48561.7 gal
